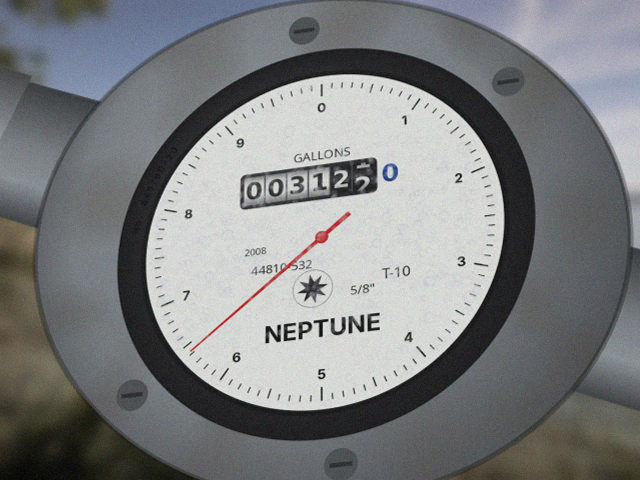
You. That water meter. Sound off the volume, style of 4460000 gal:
31216.4 gal
